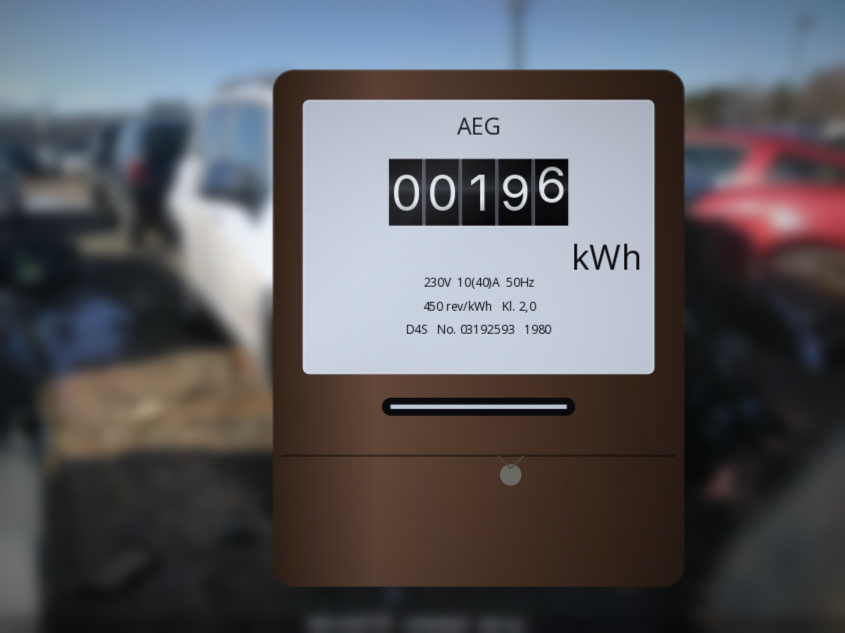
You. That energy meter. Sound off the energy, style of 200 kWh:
196 kWh
